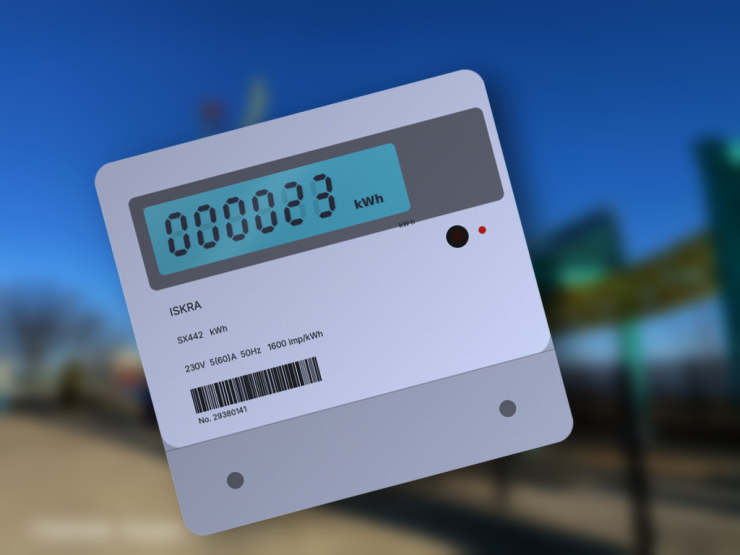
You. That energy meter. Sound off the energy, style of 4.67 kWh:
23 kWh
